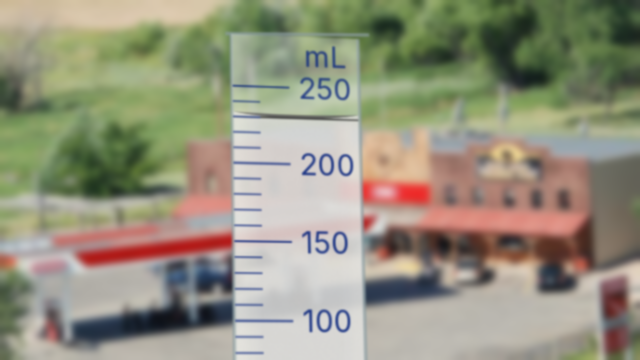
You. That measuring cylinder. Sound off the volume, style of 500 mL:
230 mL
